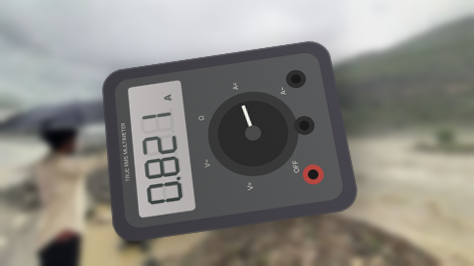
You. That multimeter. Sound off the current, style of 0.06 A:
0.821 A
